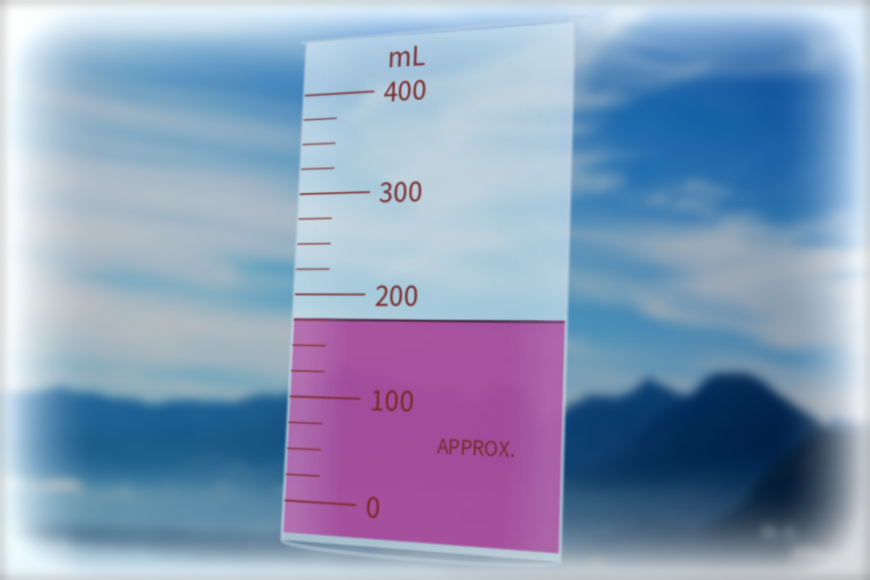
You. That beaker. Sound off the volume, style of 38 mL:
175 mL
